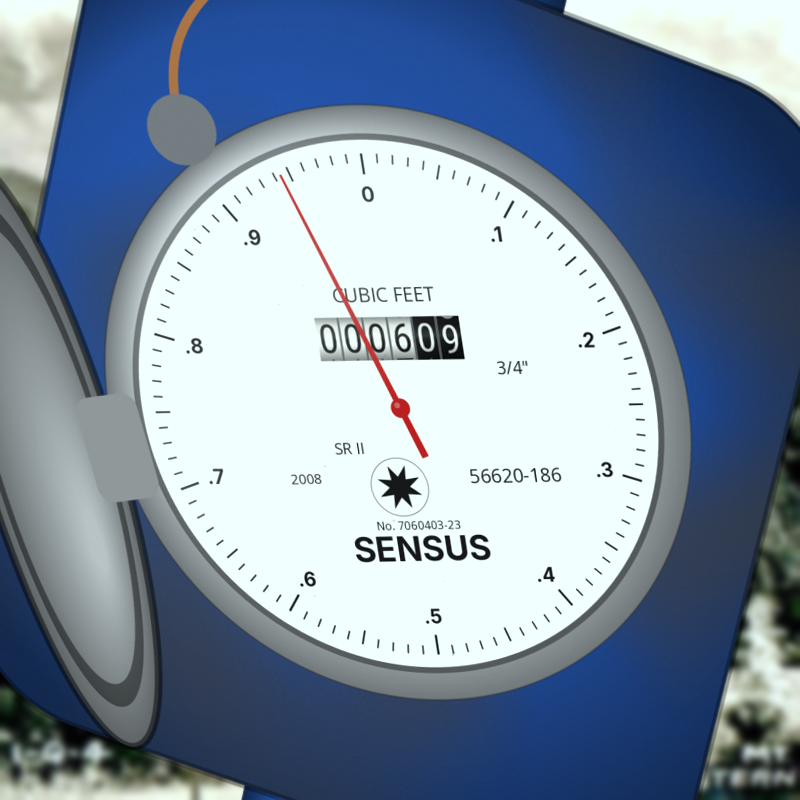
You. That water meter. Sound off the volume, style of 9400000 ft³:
608.94 ft³
